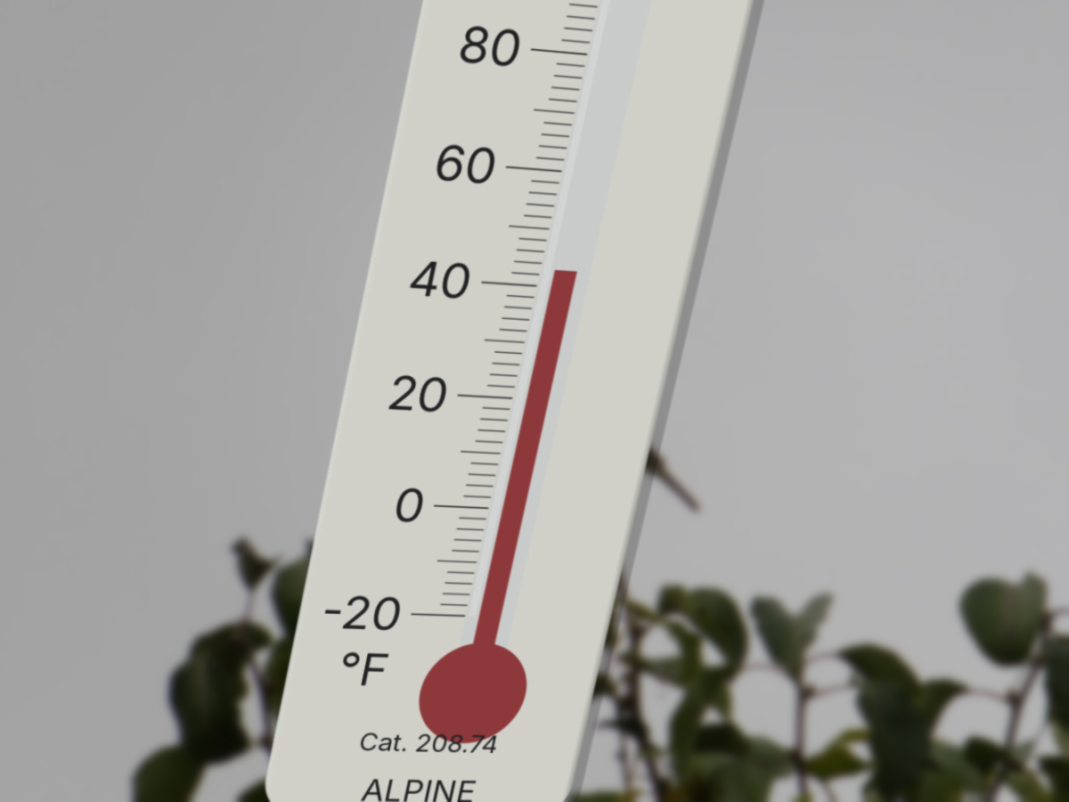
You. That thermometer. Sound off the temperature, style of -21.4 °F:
43 °F
